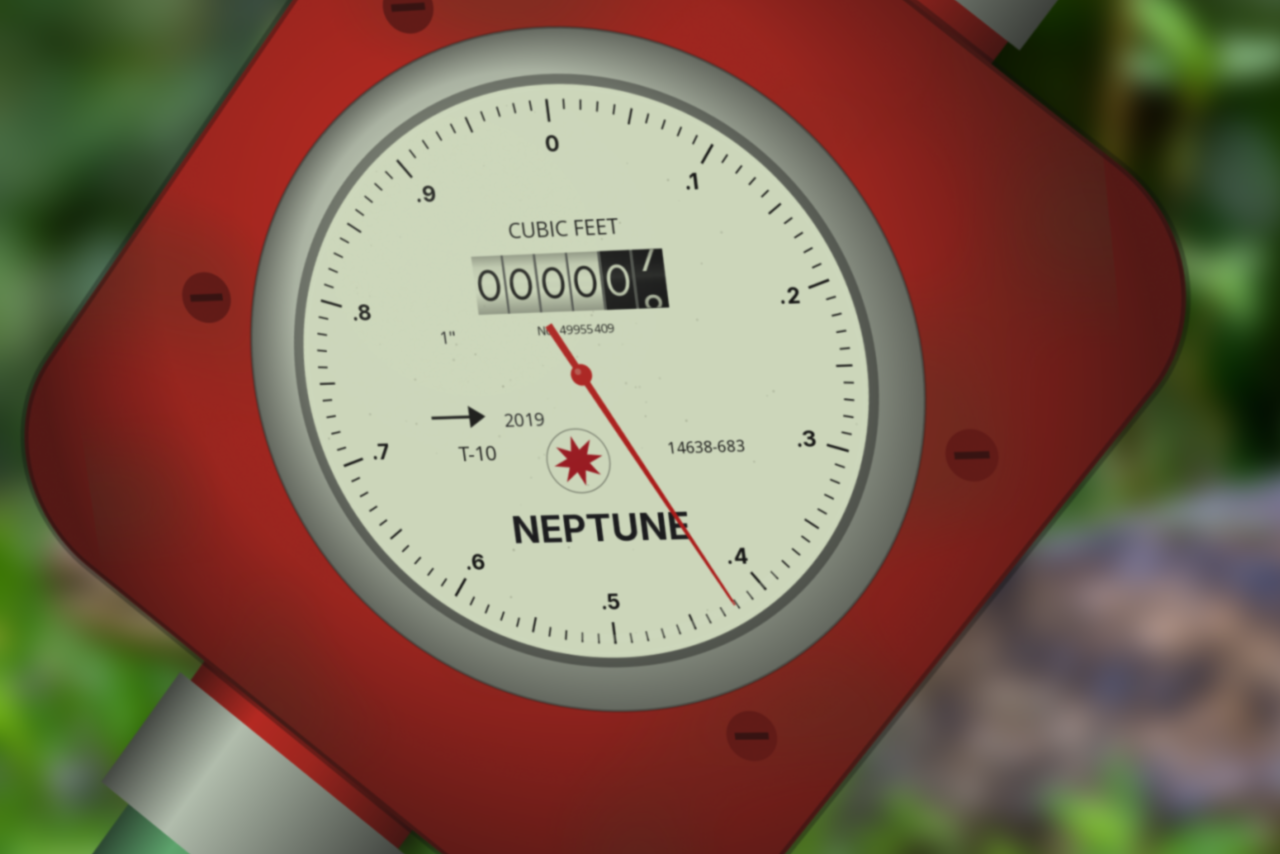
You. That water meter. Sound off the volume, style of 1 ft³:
7.42 ft³
